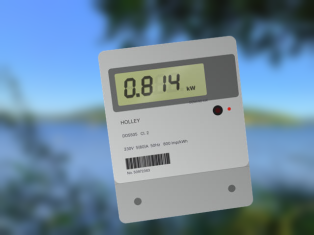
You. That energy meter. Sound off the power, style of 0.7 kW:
0.814 kW
